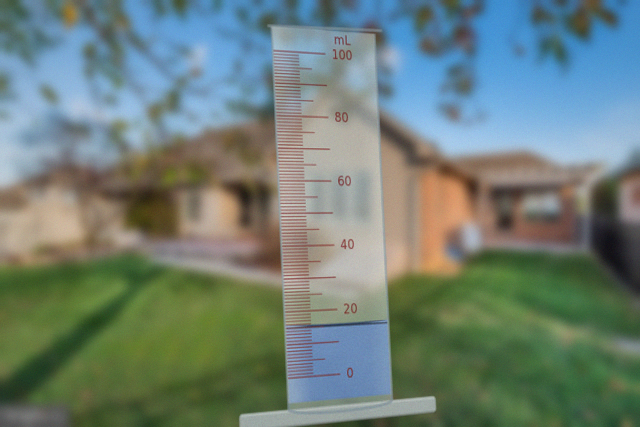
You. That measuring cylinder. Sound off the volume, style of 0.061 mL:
15 mL
